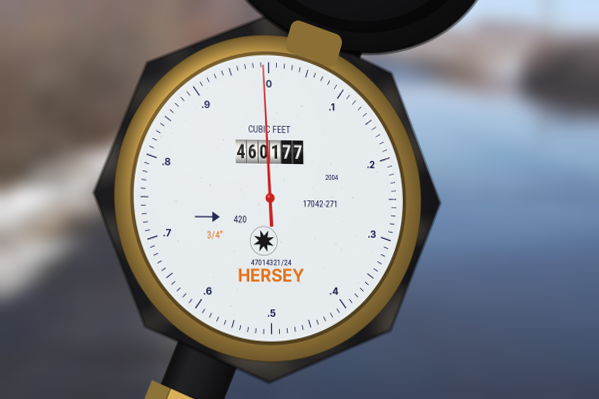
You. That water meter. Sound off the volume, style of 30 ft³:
460176.99 ft³
